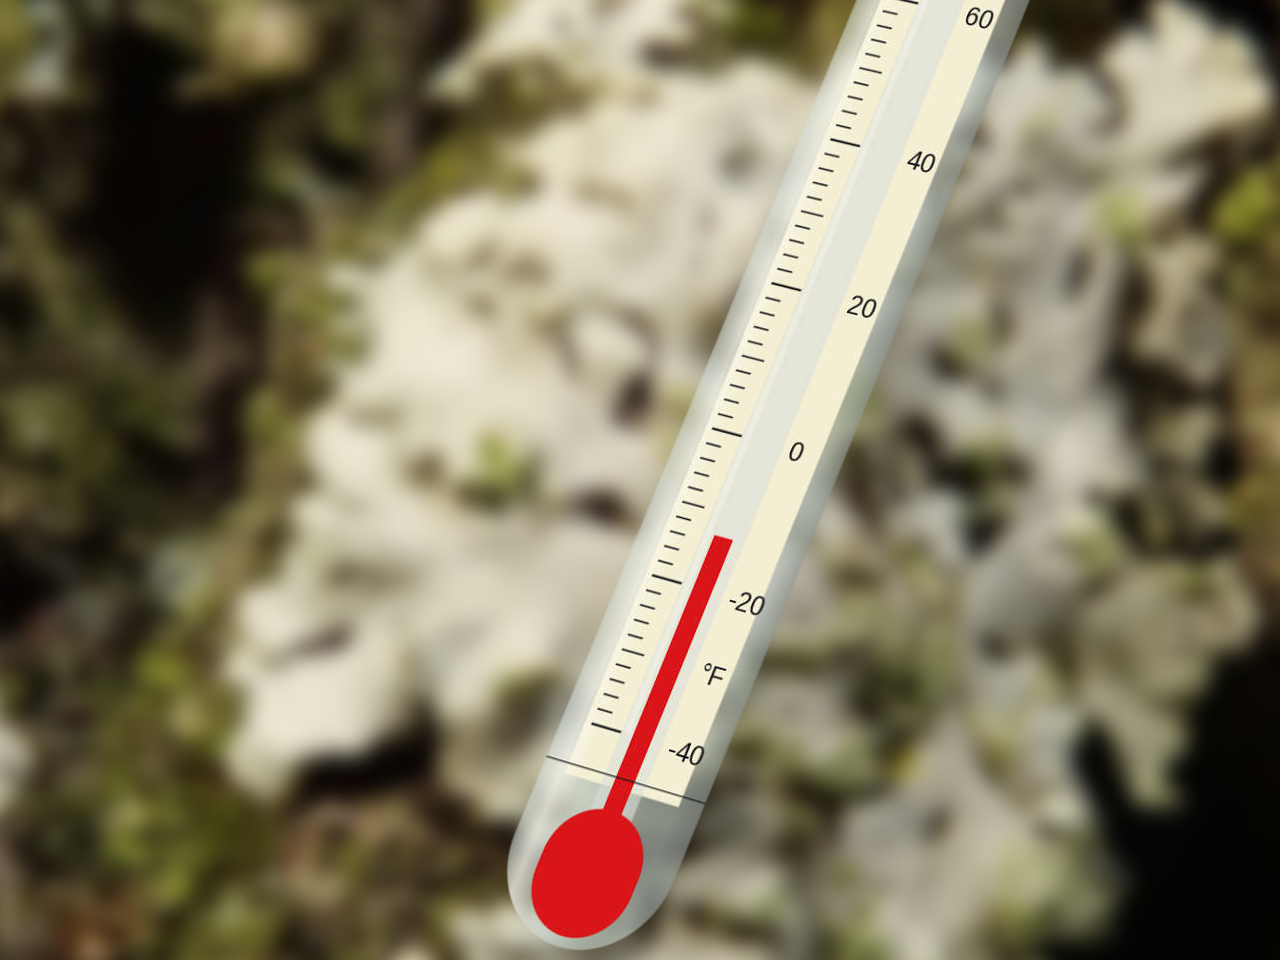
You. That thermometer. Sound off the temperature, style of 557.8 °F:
-13 °F
